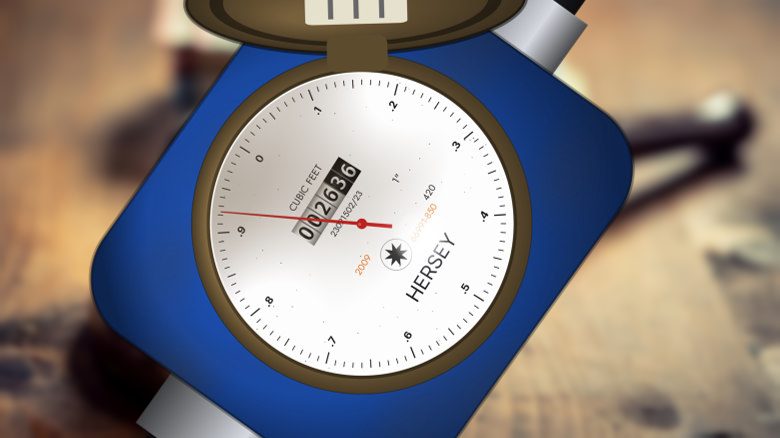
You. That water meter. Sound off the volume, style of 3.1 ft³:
2635.92 ft³
